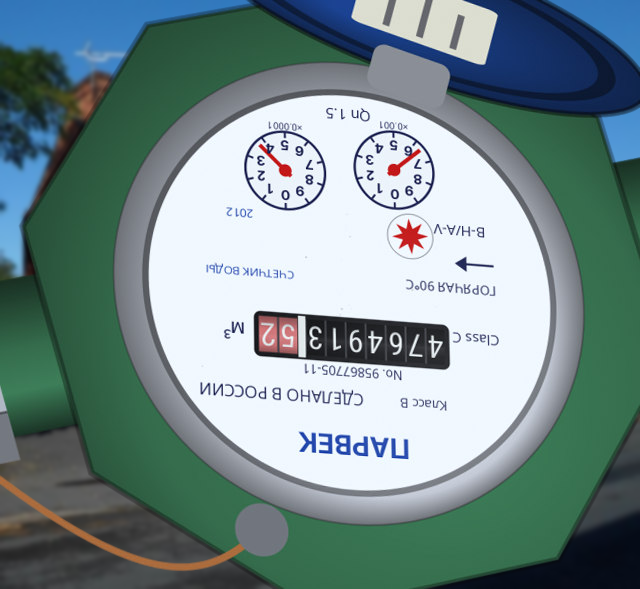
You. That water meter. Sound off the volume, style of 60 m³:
4764913.5263 m³
